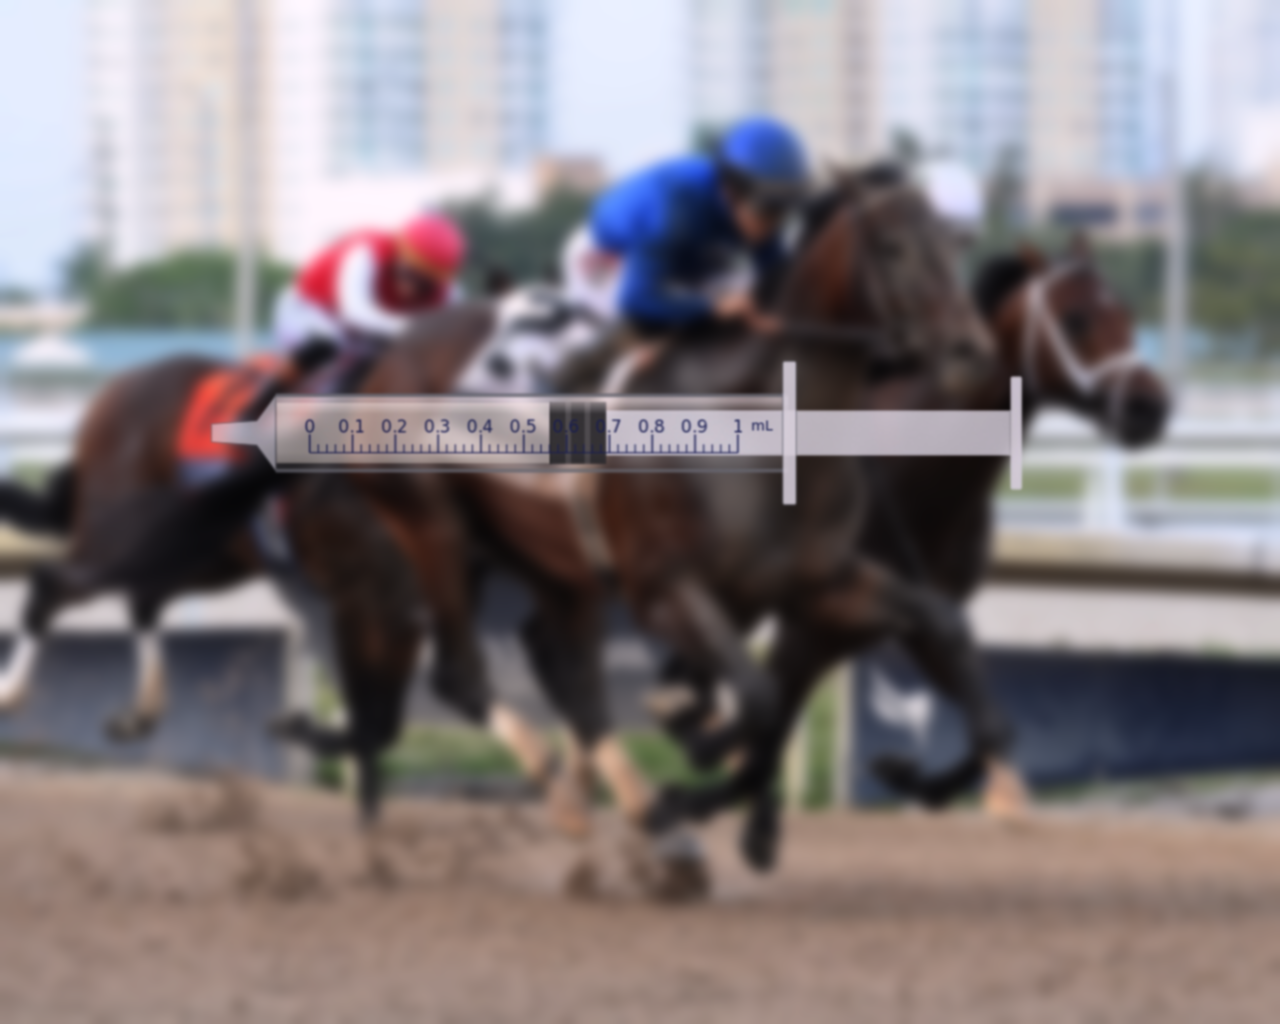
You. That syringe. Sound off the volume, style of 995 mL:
0.56 mL
